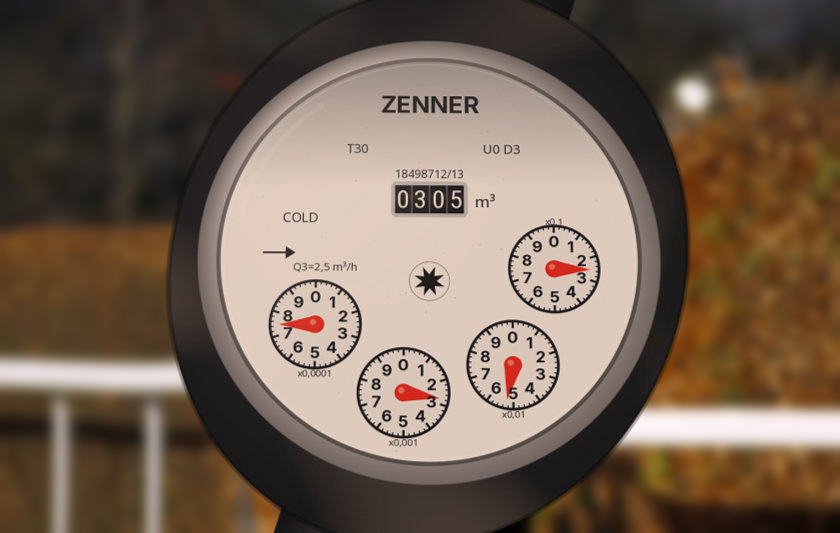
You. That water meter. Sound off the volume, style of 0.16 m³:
305.2527 m³
